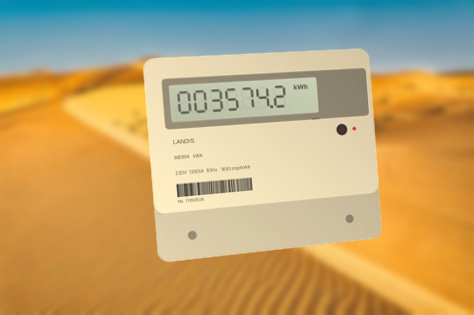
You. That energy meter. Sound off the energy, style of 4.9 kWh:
3574.2 kWh
